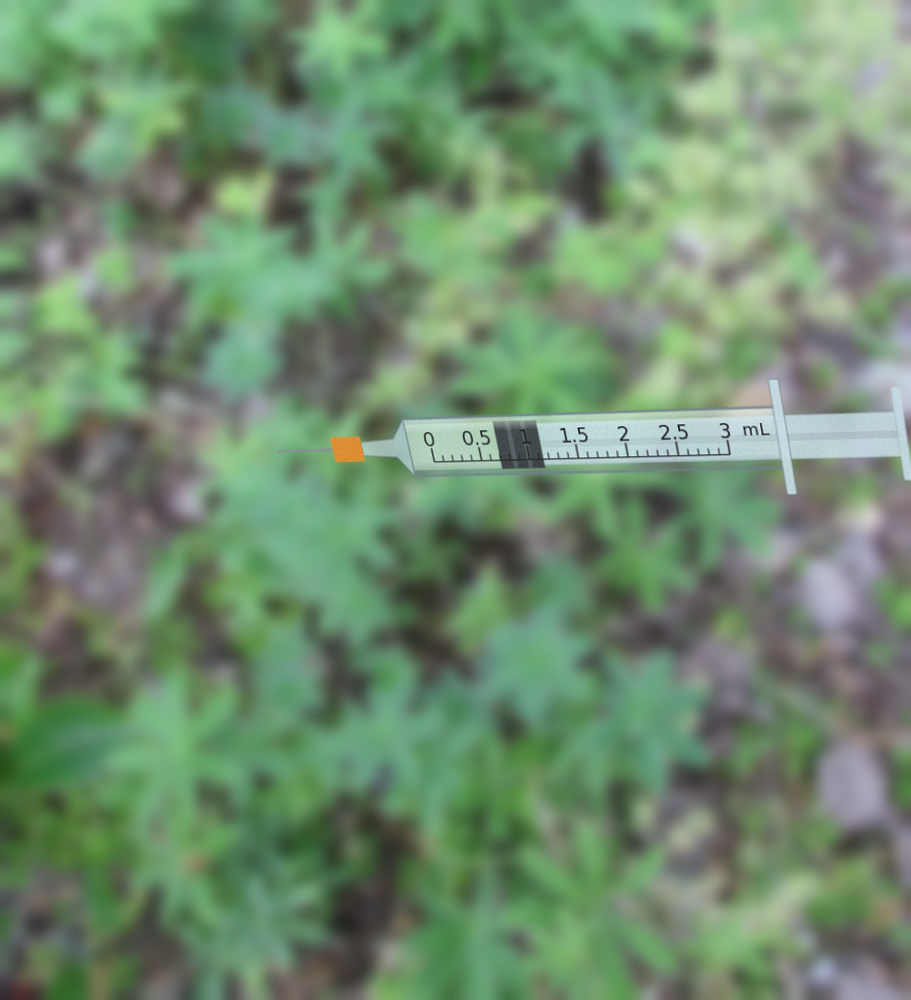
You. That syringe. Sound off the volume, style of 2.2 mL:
0.7 mL
